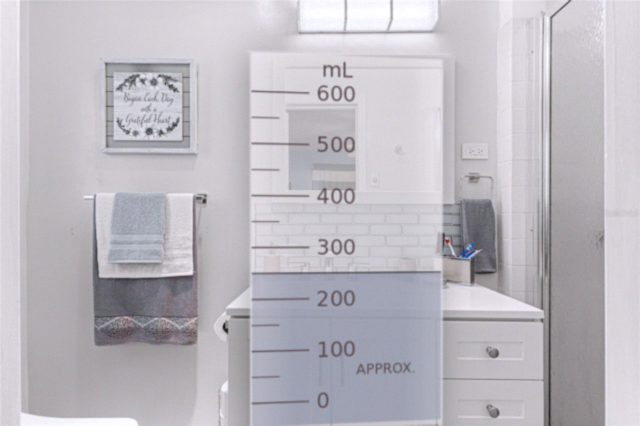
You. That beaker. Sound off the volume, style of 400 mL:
250 mL
